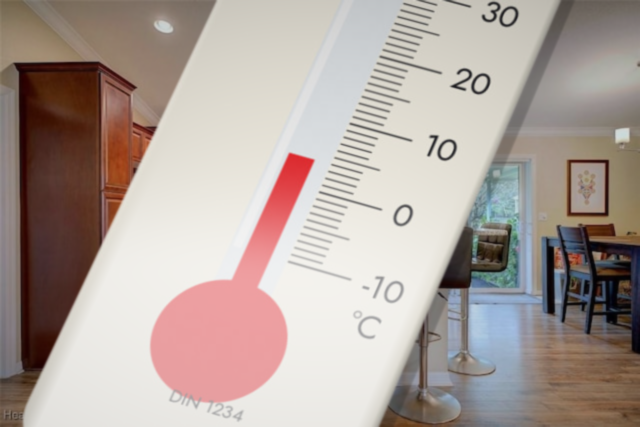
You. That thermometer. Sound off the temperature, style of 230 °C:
4 °C
